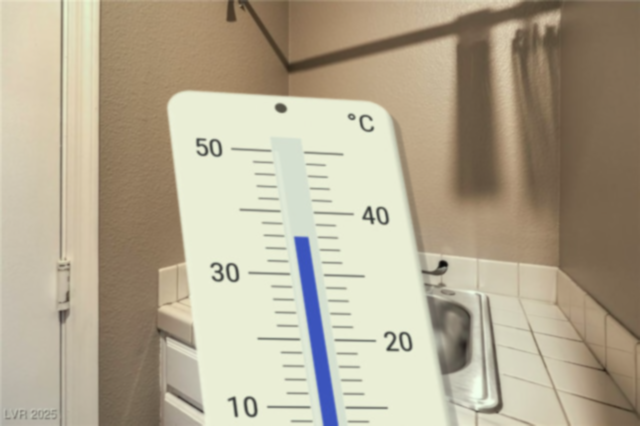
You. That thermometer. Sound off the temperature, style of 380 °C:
36 °C
